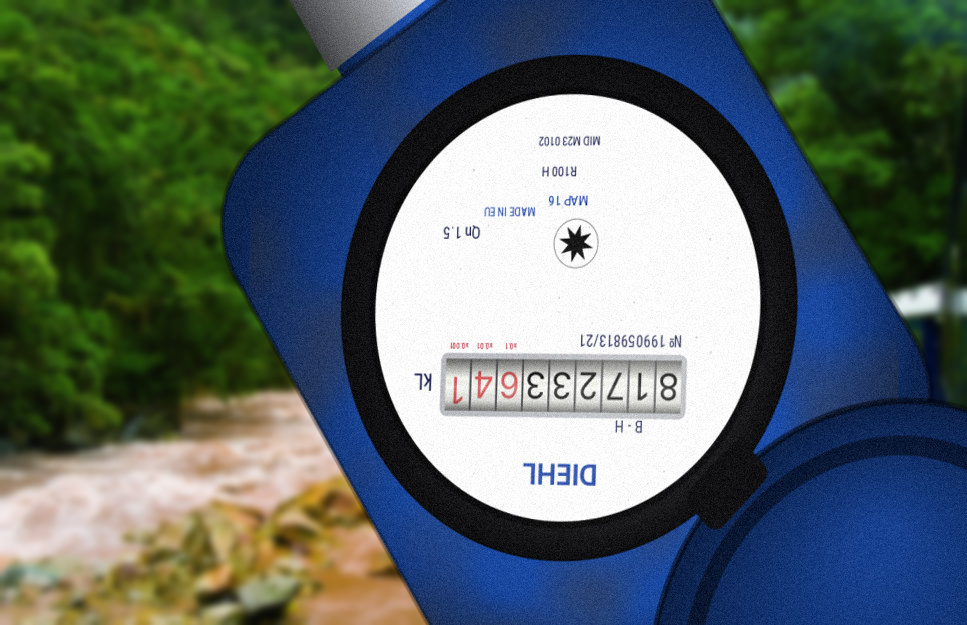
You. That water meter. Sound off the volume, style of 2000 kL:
817233.641 kL
